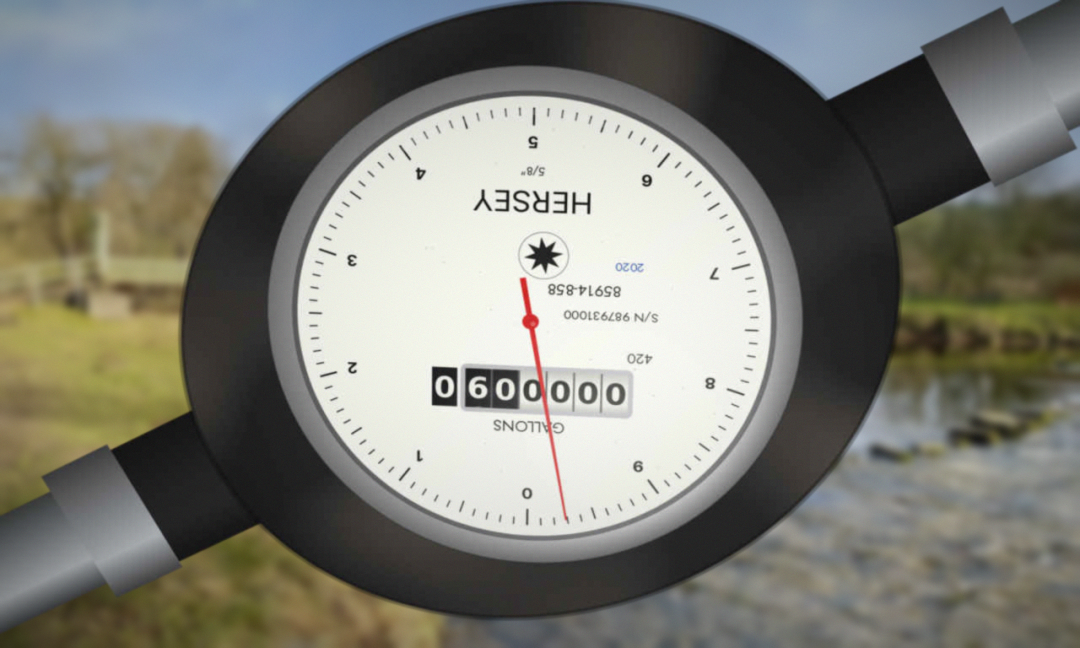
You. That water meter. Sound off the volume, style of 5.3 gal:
89.7 gal
